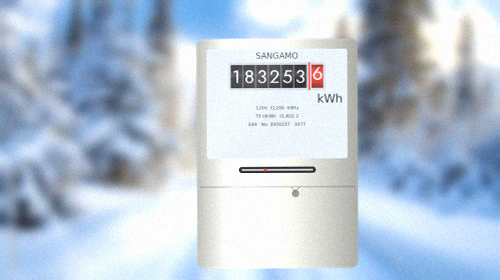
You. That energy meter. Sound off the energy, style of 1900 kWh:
183253.6 kWh
